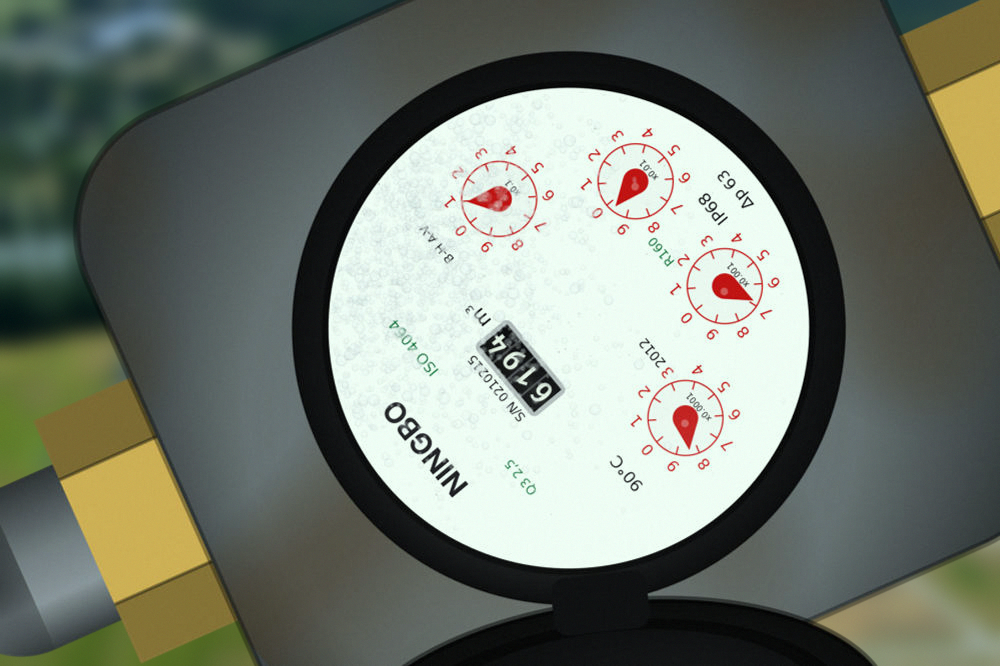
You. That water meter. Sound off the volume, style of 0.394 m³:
6194.0968 m³
